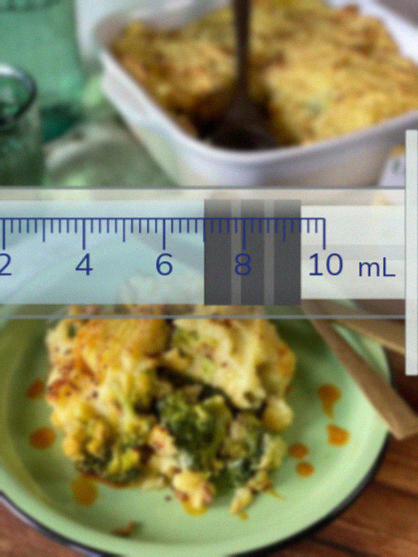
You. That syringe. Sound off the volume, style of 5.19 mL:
7 mL
